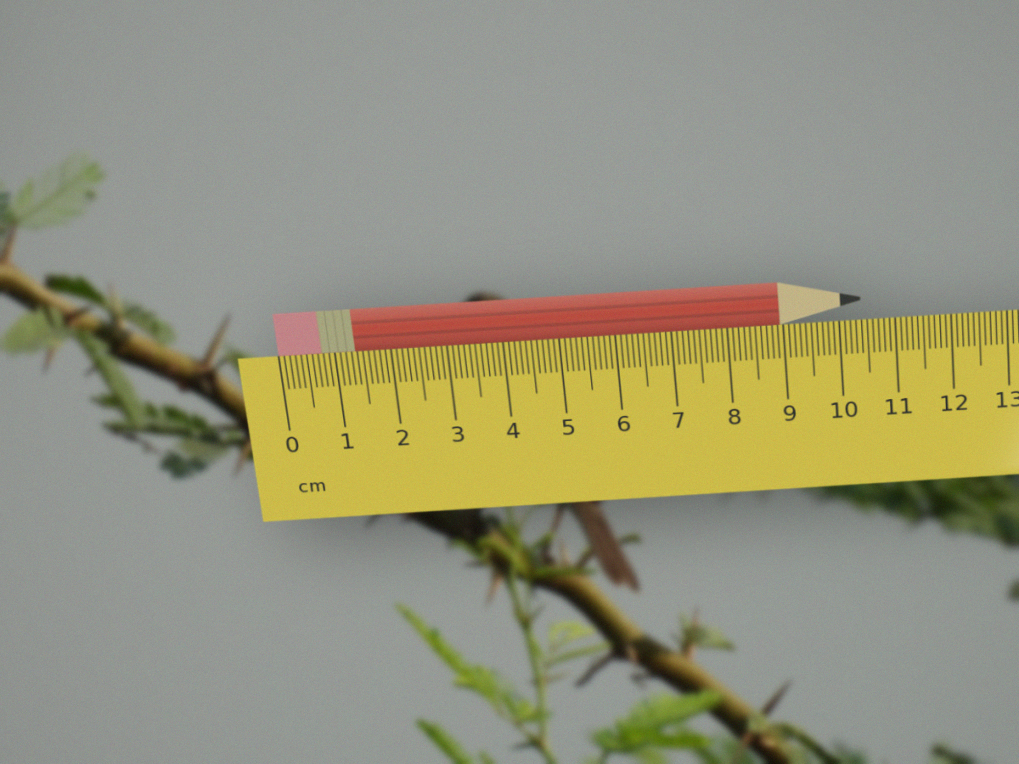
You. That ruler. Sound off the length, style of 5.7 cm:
10.4 cm
